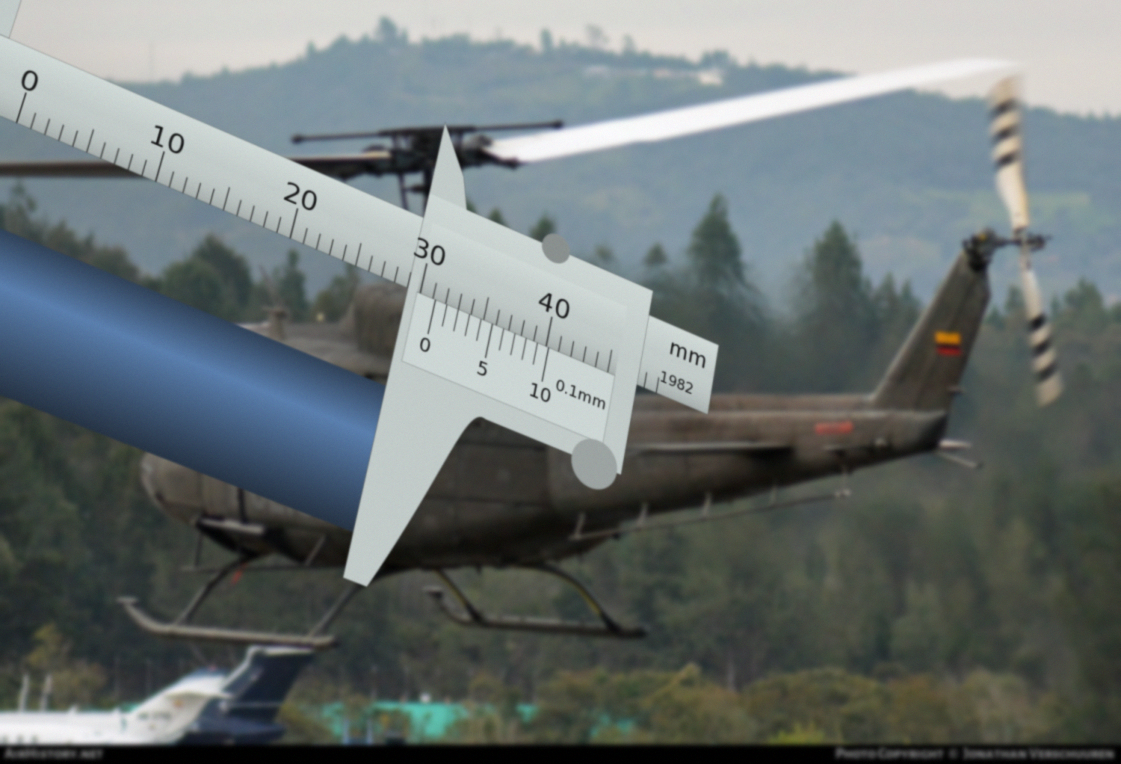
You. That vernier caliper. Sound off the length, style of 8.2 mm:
31.2 mm
